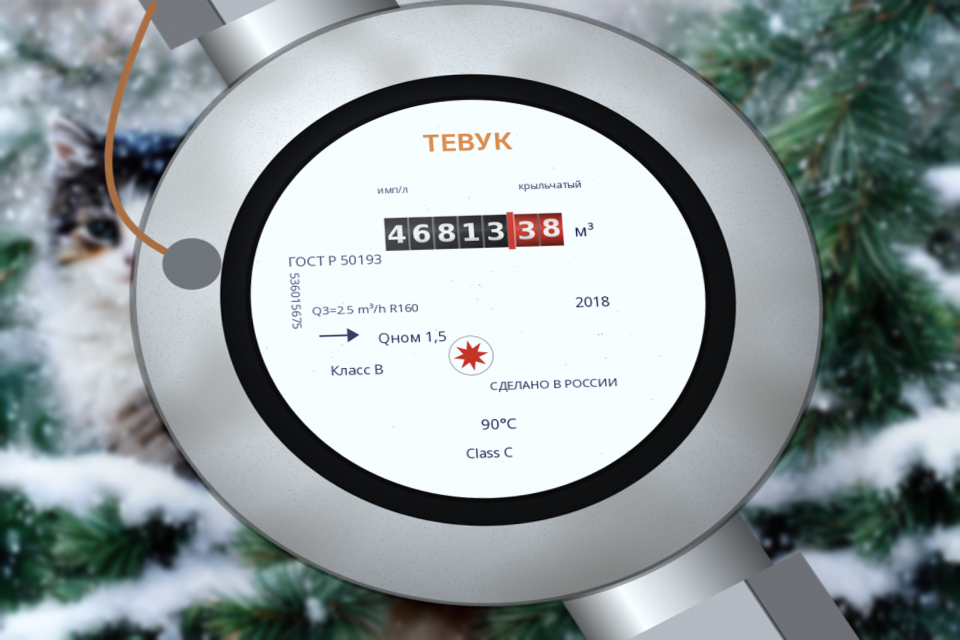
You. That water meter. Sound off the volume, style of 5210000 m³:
46813.38 m³
